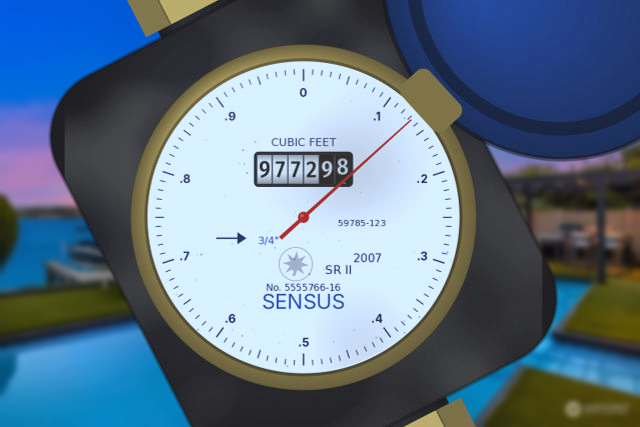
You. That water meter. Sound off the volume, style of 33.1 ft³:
977298.13 ft³
